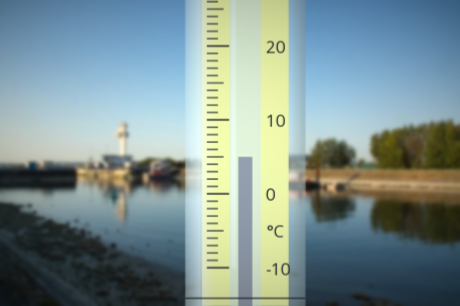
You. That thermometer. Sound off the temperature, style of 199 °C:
5 °C
